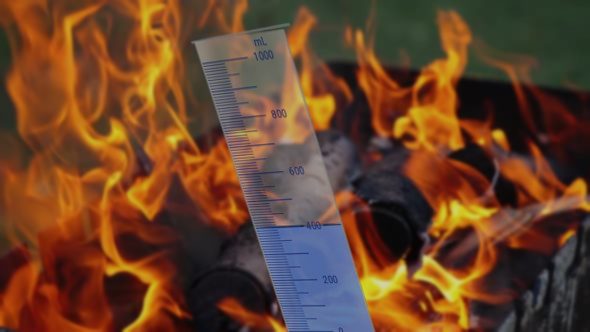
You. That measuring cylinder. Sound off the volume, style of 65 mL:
400 mL
